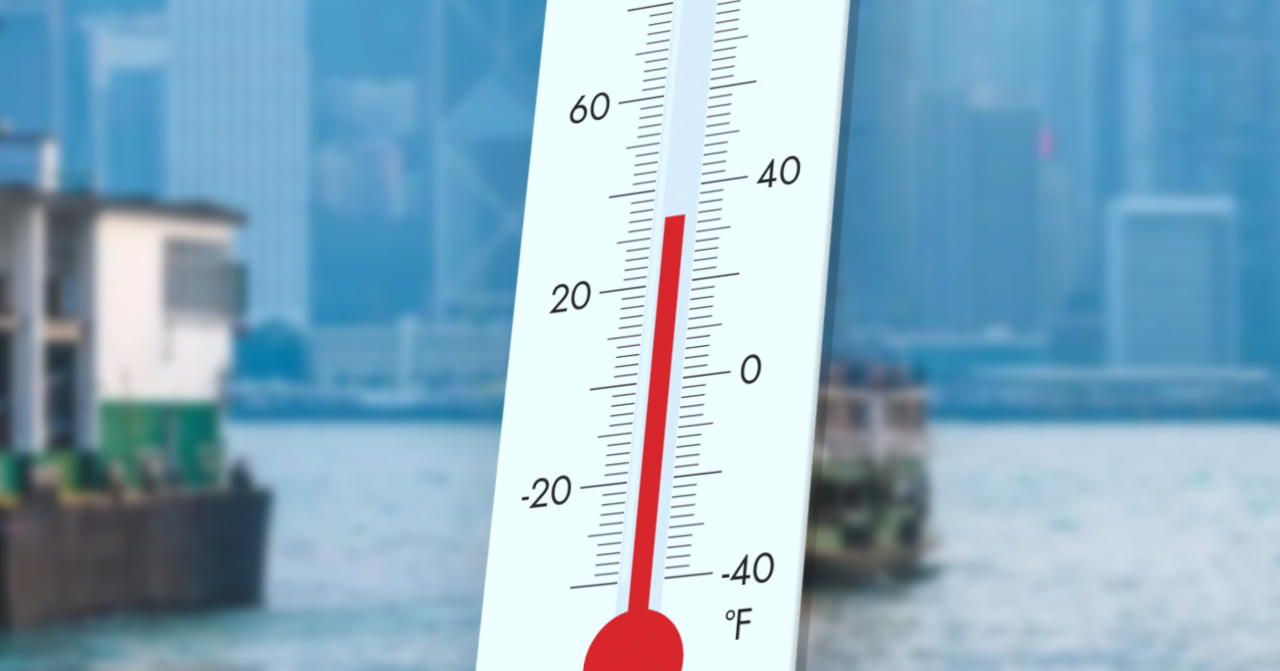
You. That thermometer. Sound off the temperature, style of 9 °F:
34 °F
